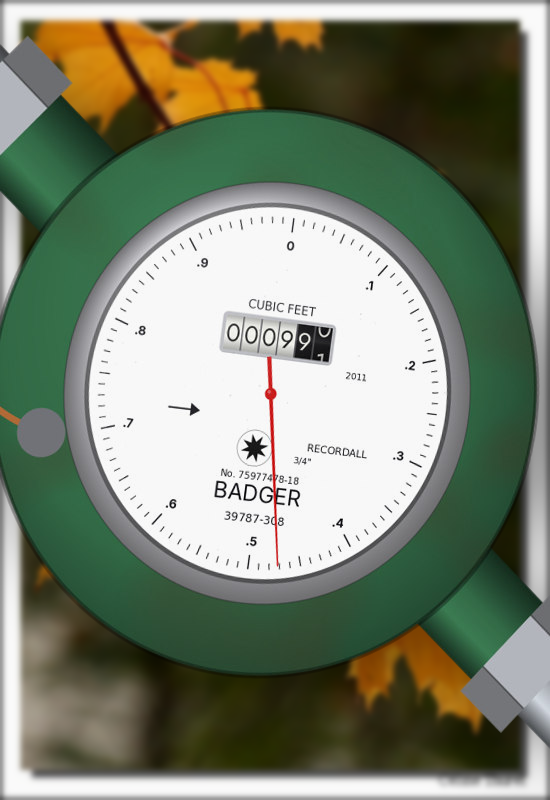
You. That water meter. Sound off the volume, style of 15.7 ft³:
990.47 ft³
